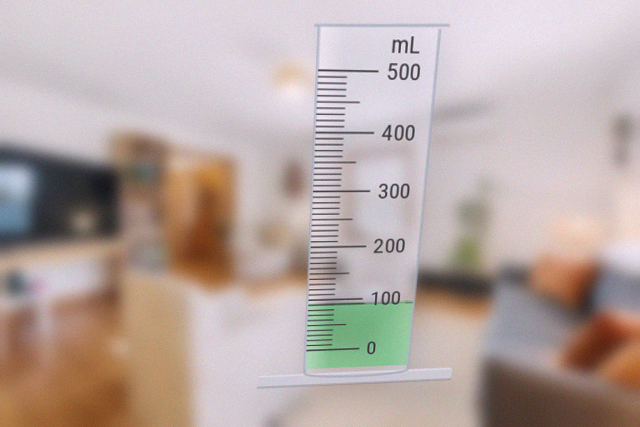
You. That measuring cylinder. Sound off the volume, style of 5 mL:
90 mL
